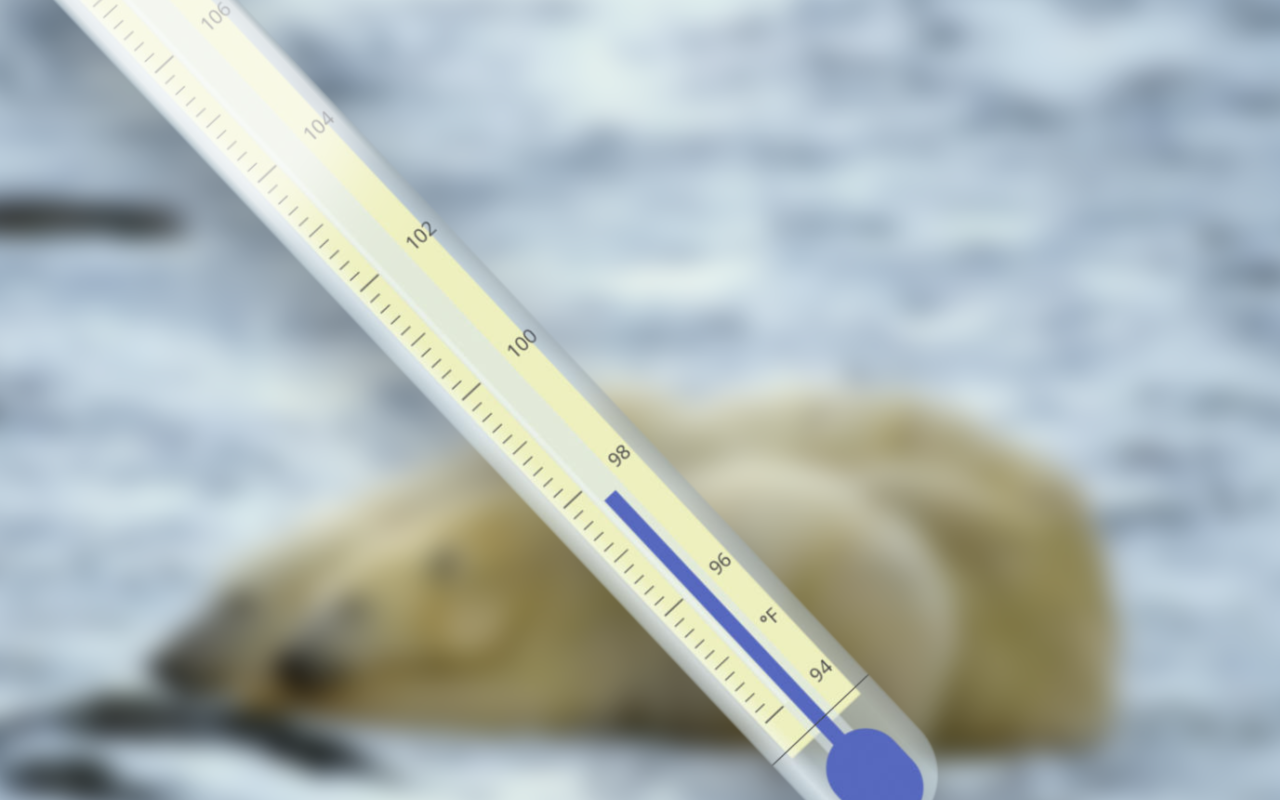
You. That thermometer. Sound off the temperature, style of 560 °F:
97.7 °F
